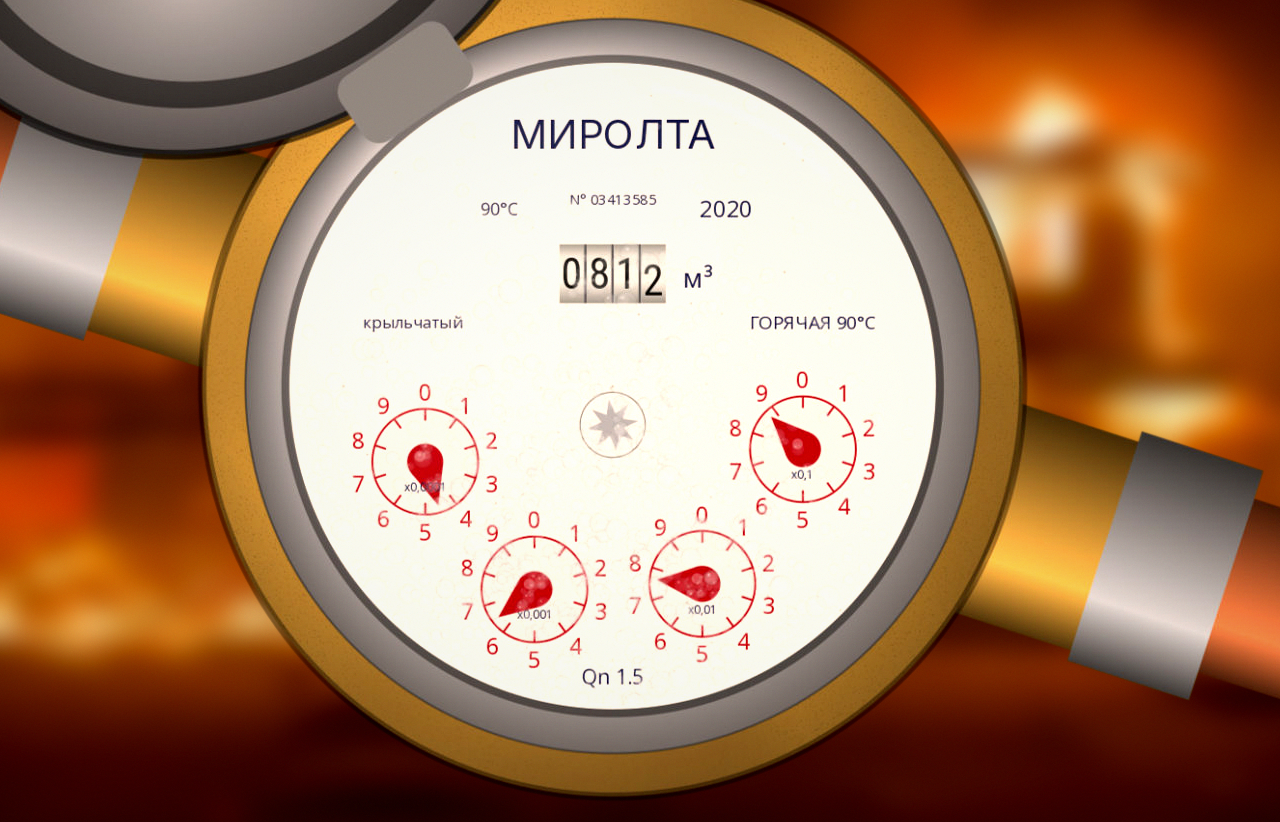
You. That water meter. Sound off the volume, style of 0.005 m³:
811.8764 m³
